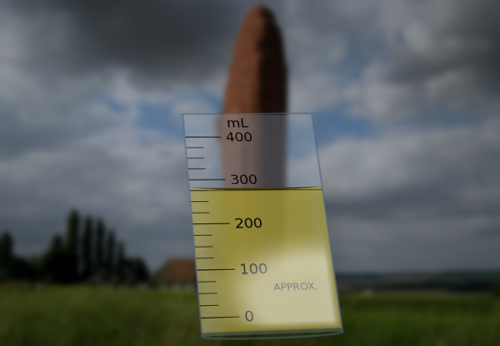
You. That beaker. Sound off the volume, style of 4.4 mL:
275 mL
